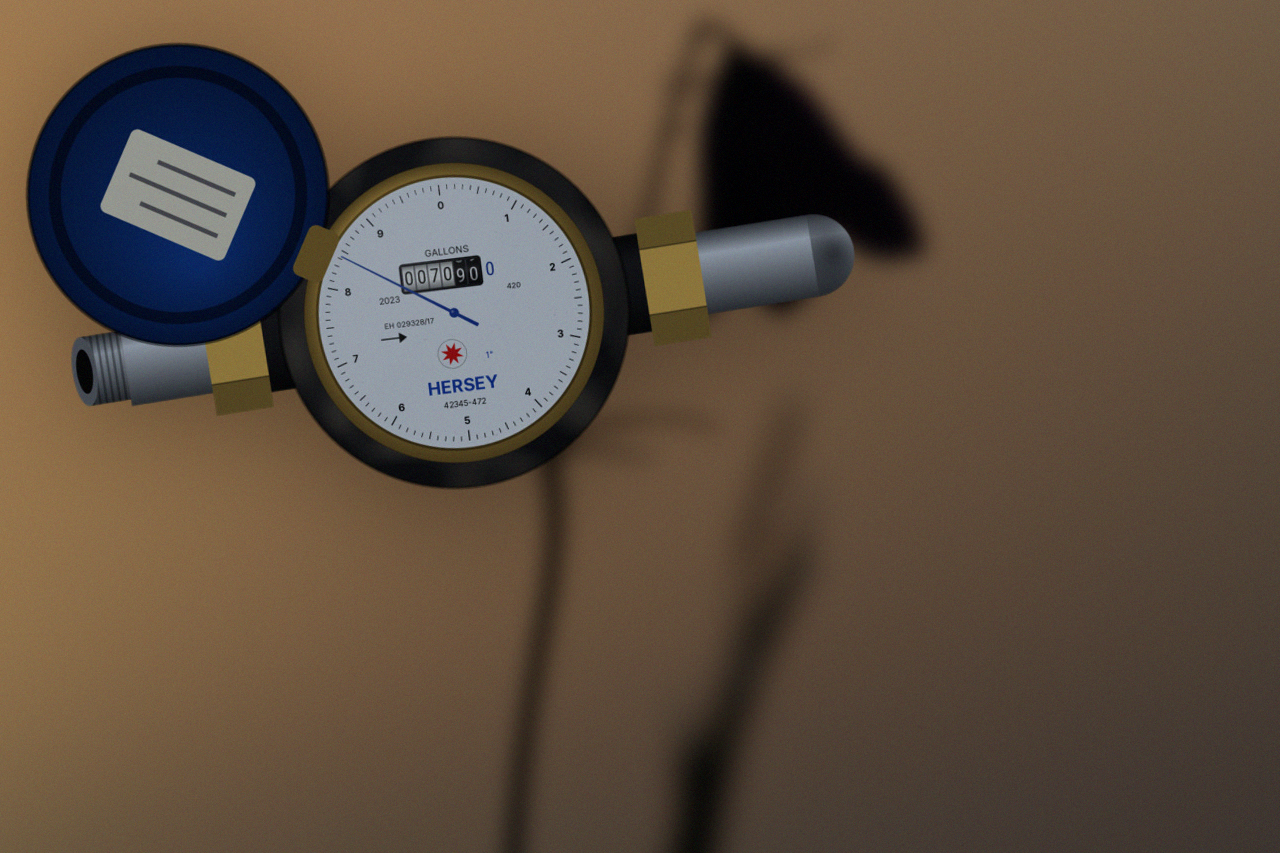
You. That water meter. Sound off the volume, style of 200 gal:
70898.4 gal
